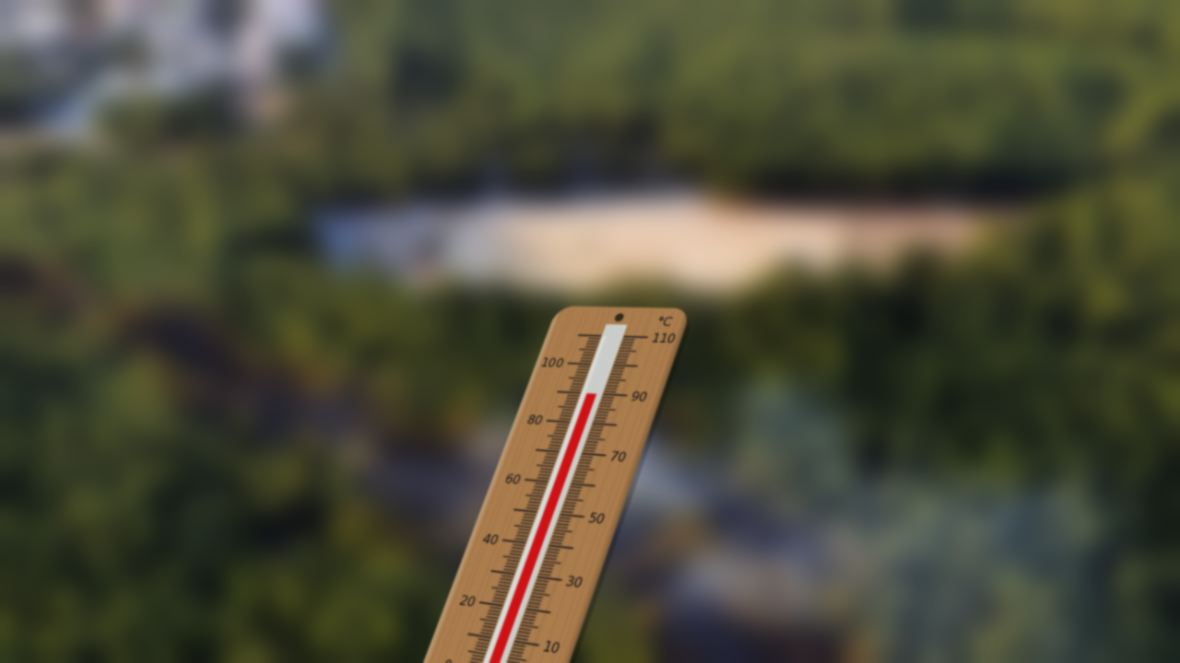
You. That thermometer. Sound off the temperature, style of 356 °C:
90 °C
